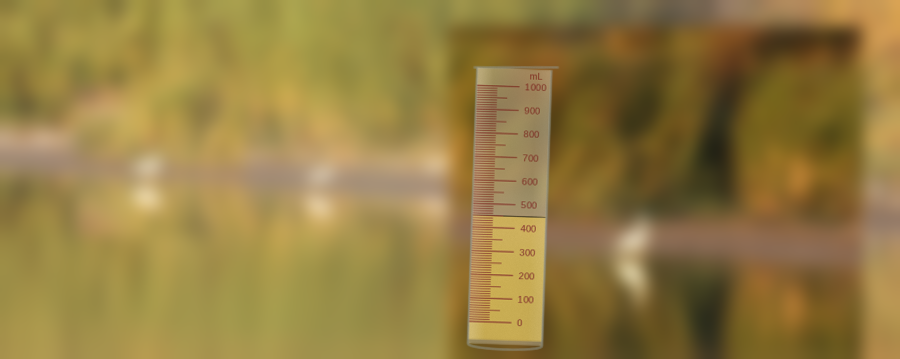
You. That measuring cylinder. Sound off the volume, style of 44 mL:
450 mL
